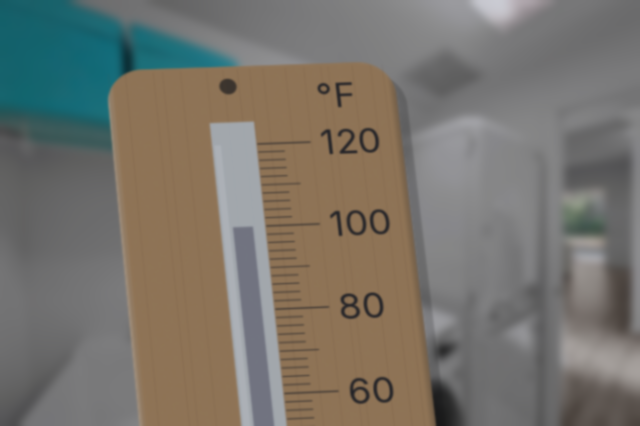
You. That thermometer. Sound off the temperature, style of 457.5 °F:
100 °F
